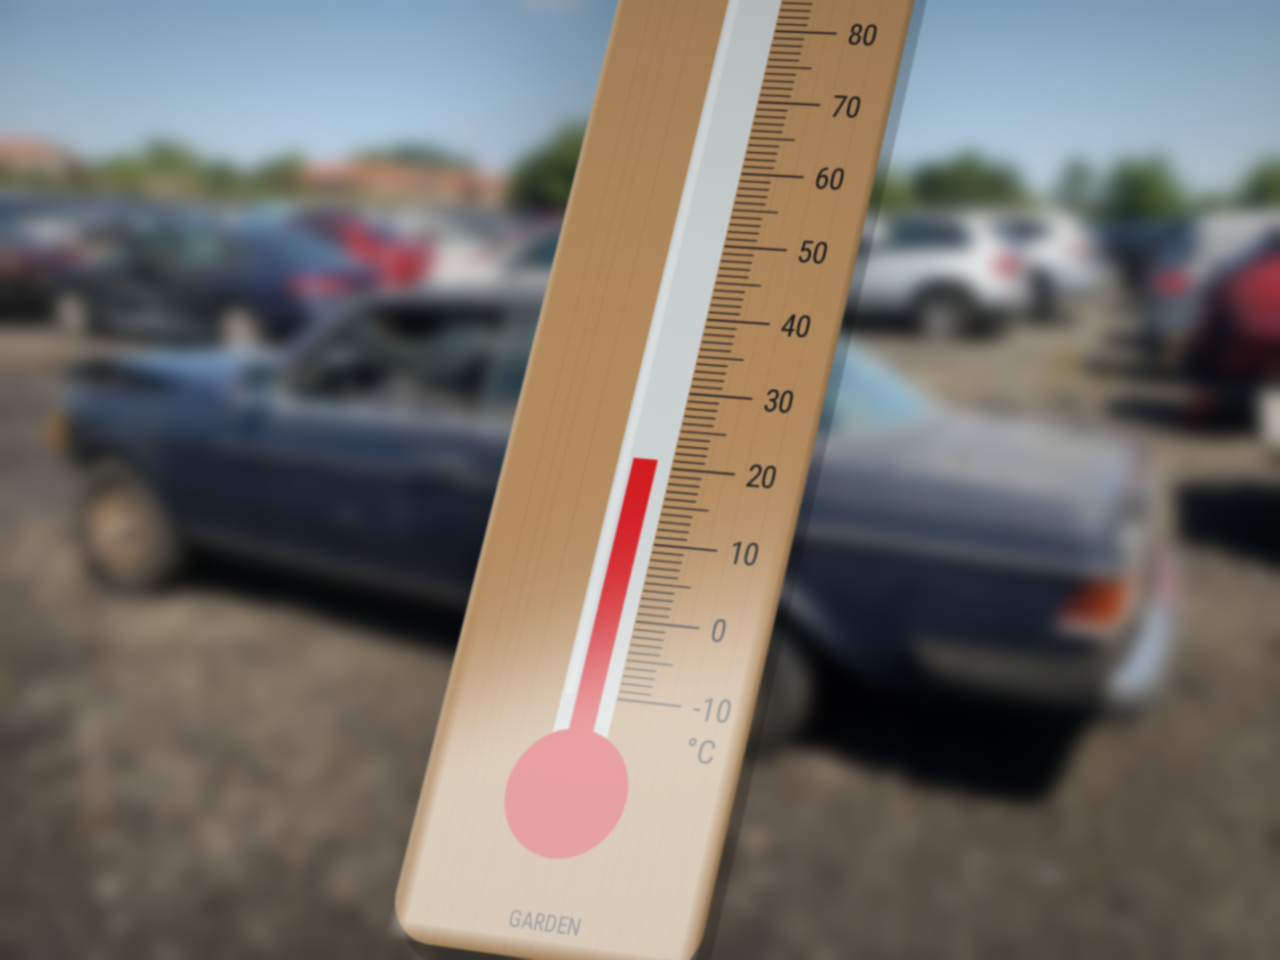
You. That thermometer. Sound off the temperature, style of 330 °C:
21 °C
